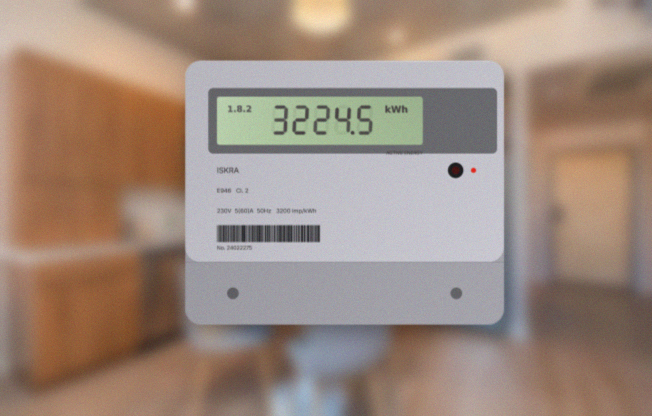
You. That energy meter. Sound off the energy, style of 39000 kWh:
3224.5 kWh
